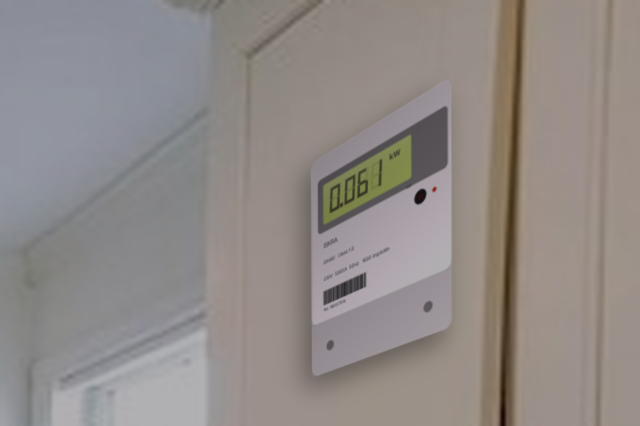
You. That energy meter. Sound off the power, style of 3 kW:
0.061 kW
